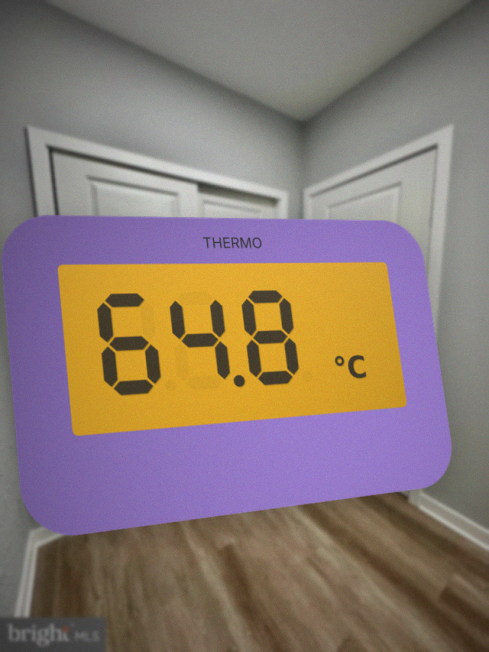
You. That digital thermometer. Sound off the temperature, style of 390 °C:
64.8 °C
